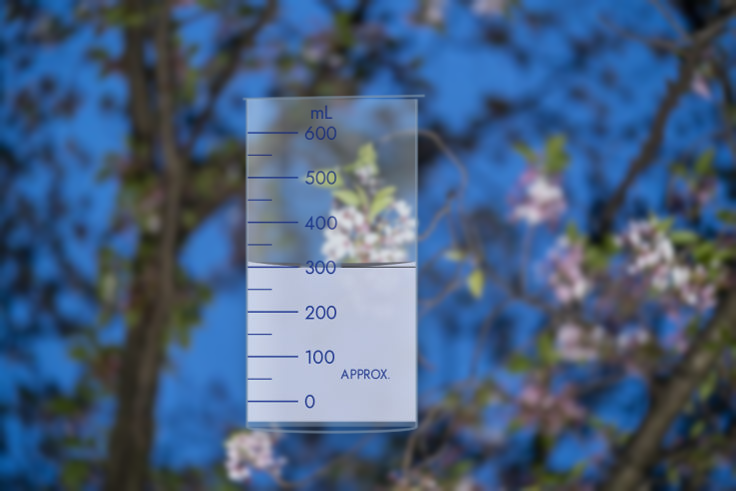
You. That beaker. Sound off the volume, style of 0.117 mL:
300 mL
